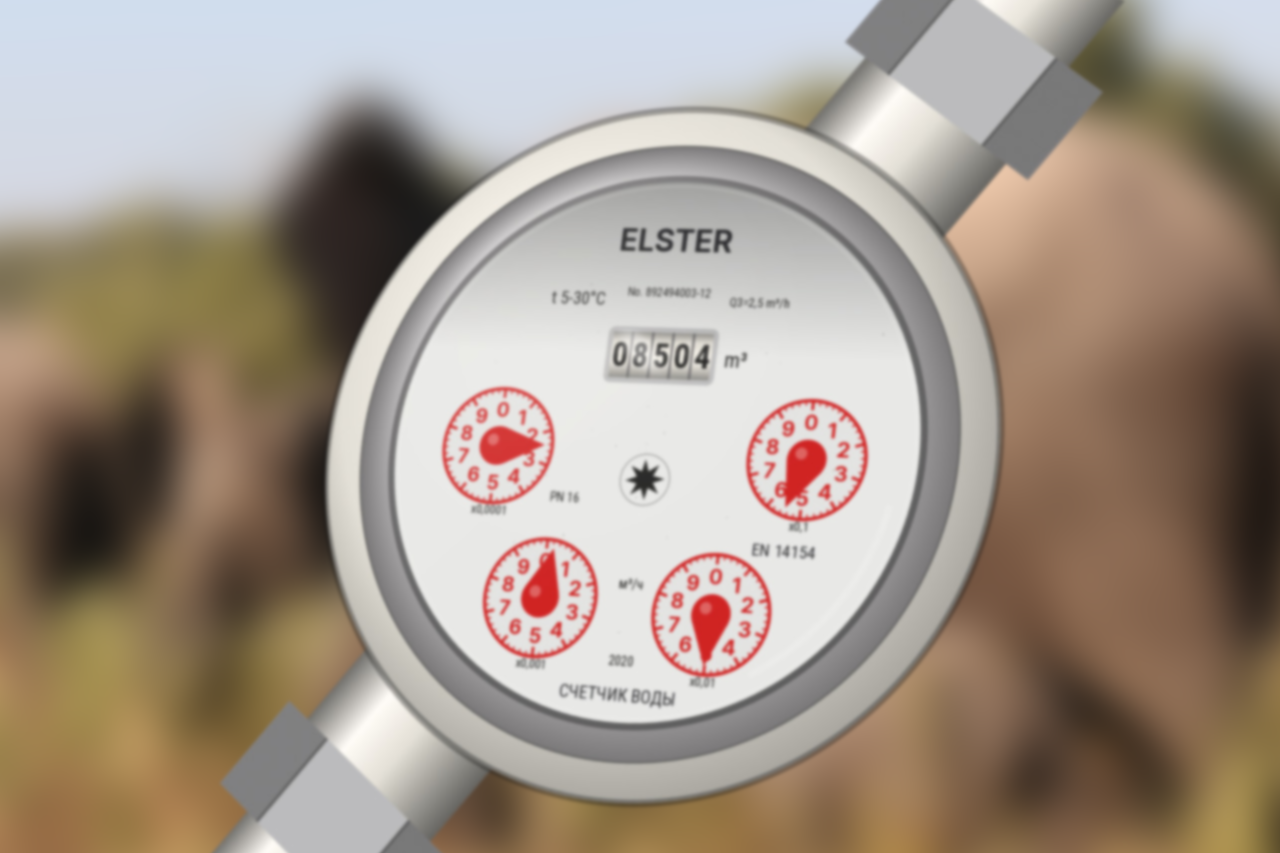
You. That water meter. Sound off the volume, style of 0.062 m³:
8504.5502 m³
